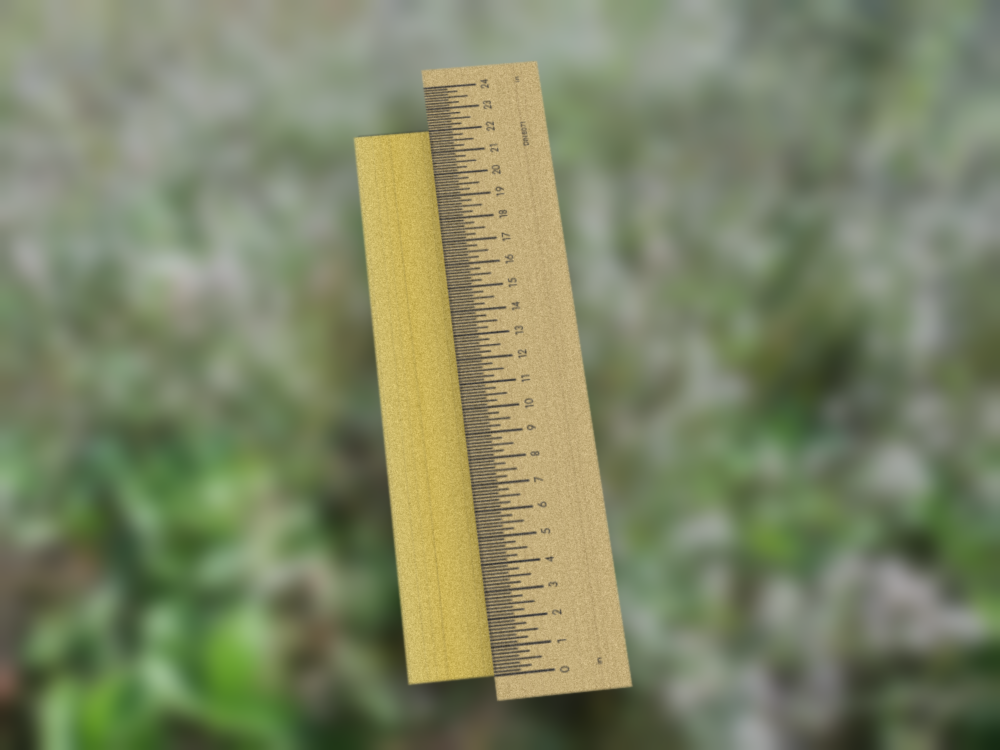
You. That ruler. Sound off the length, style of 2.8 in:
22 in
